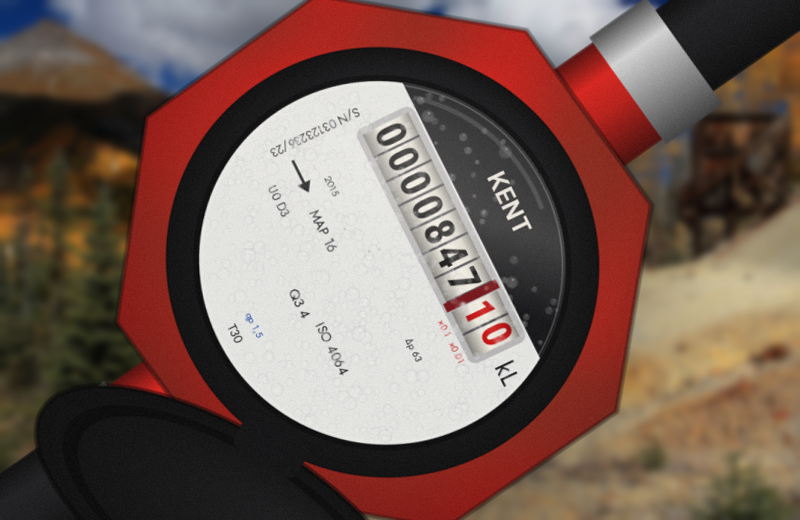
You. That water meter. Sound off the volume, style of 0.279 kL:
847.10 kL
